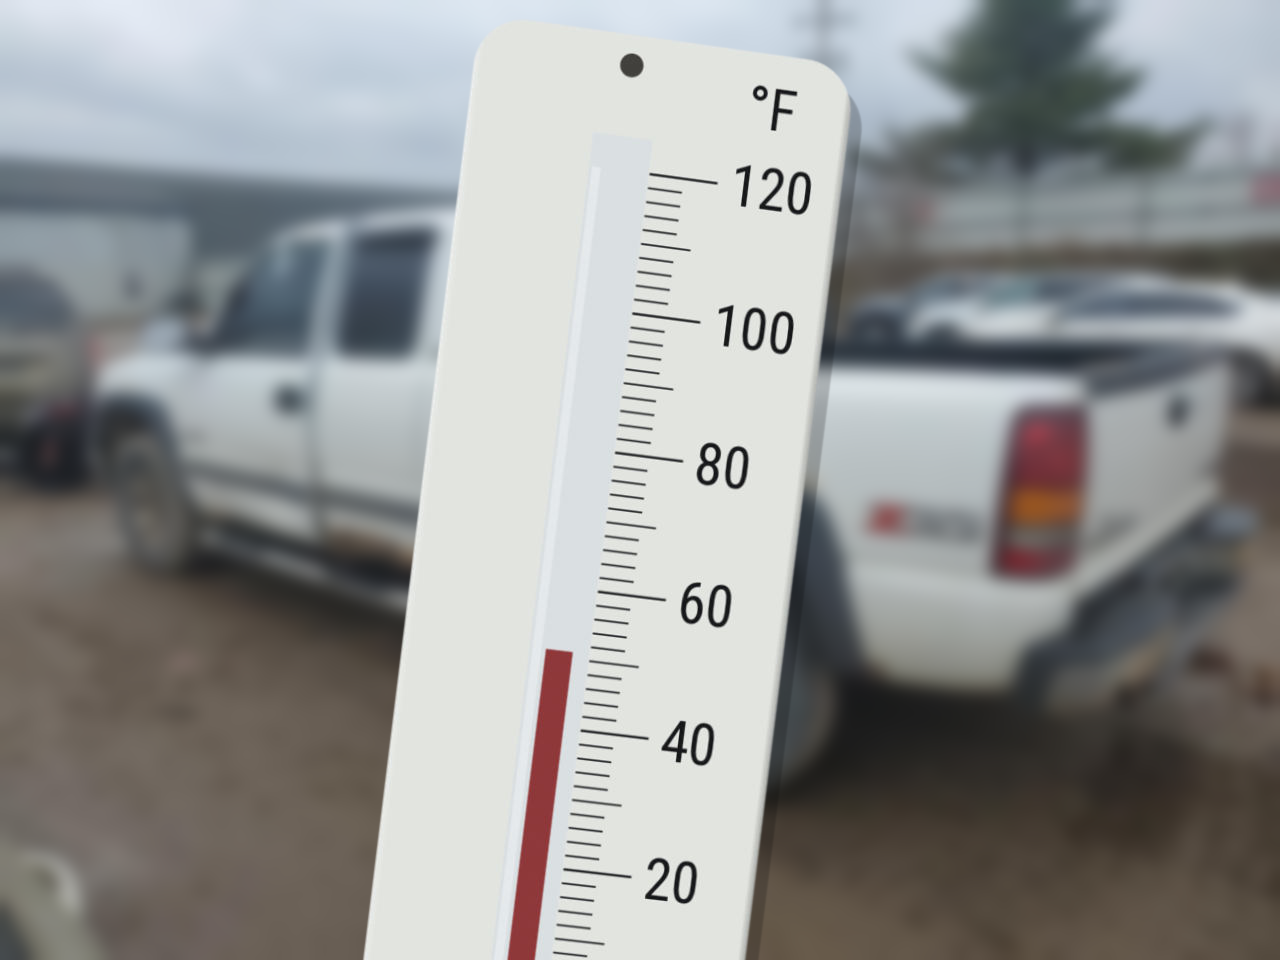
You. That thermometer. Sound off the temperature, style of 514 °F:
51 °F
